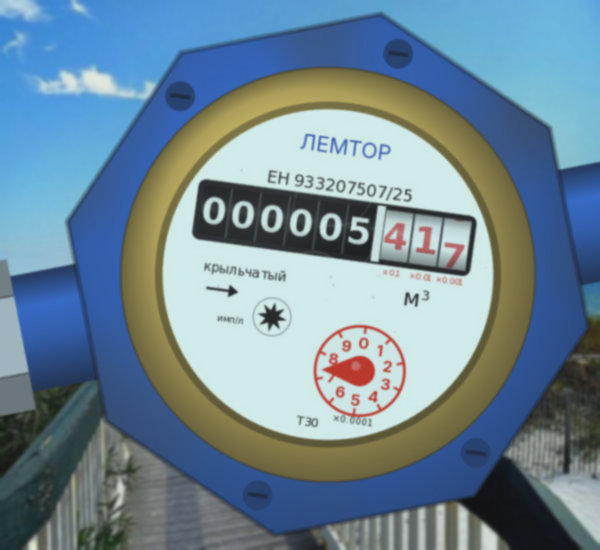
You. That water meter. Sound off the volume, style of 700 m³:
5.4167 m³
